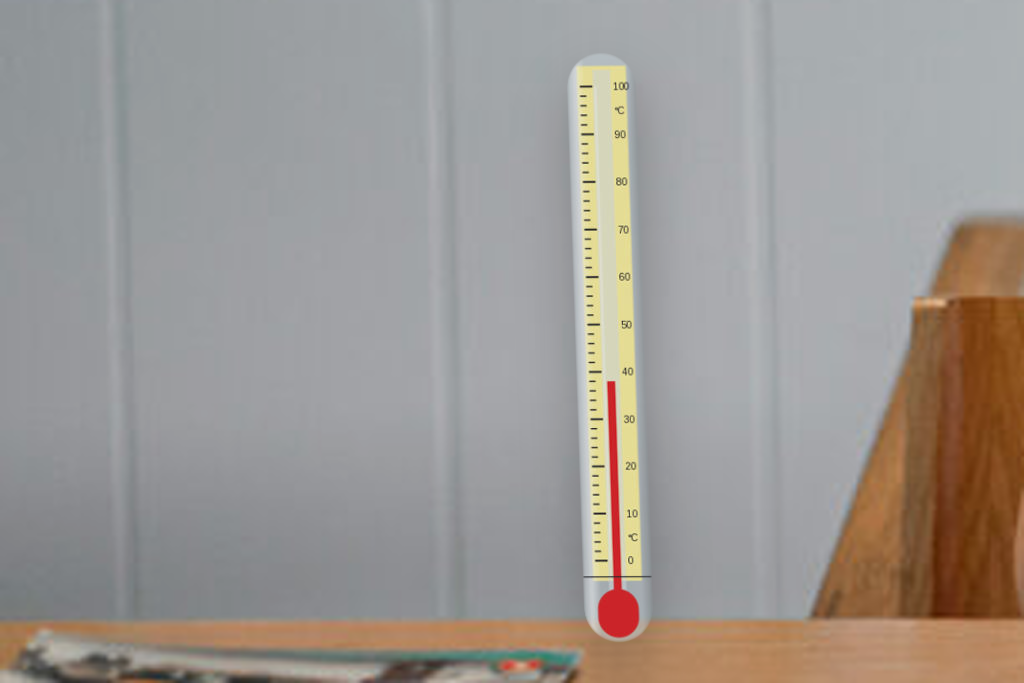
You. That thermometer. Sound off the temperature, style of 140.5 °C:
38 °C
